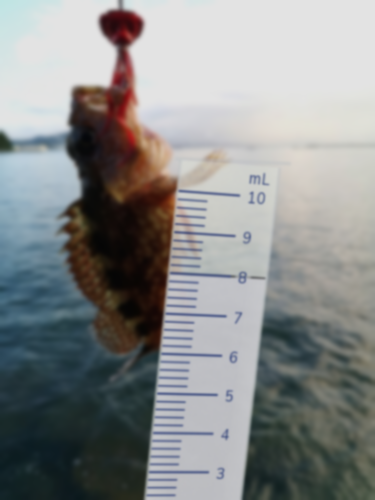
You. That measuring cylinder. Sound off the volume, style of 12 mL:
8 mL
